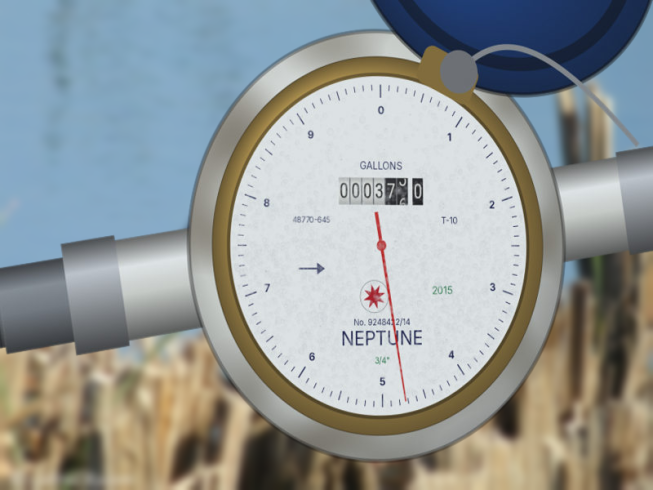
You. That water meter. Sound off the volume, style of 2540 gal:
3754.7 gal
